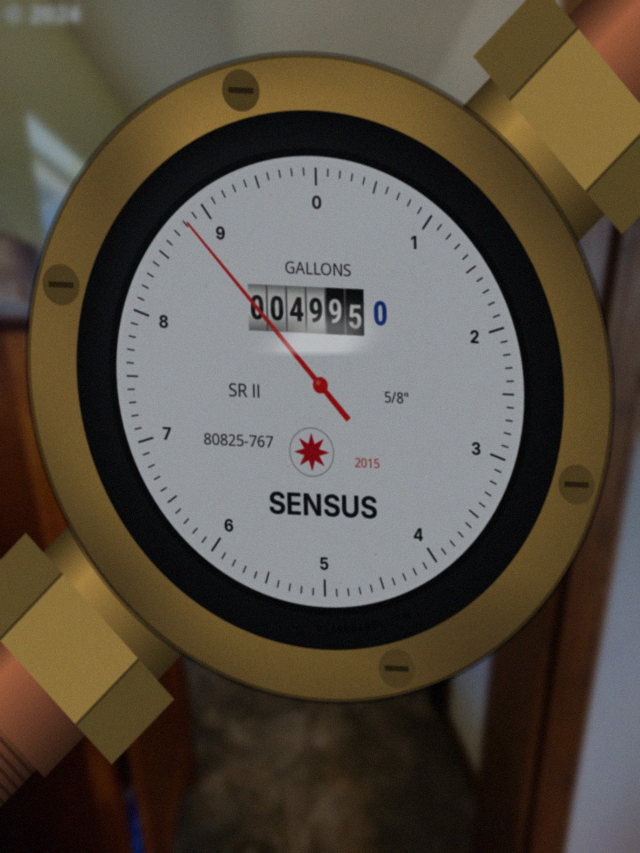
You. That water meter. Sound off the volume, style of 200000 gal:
49948.8 gal
